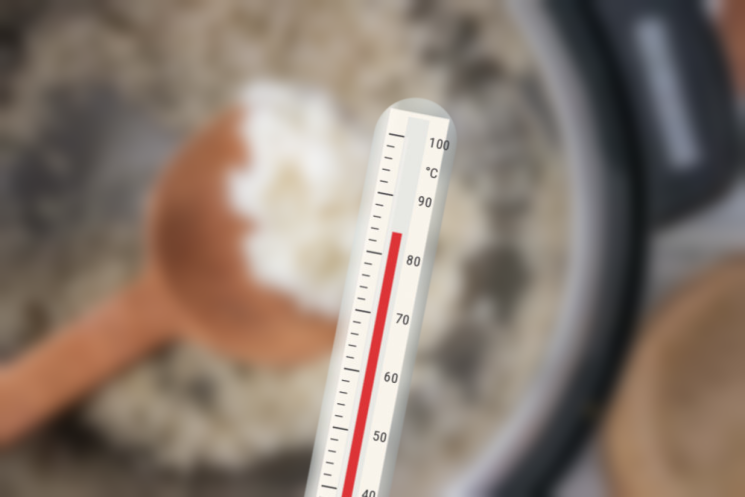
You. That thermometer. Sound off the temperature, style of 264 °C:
84 °C
